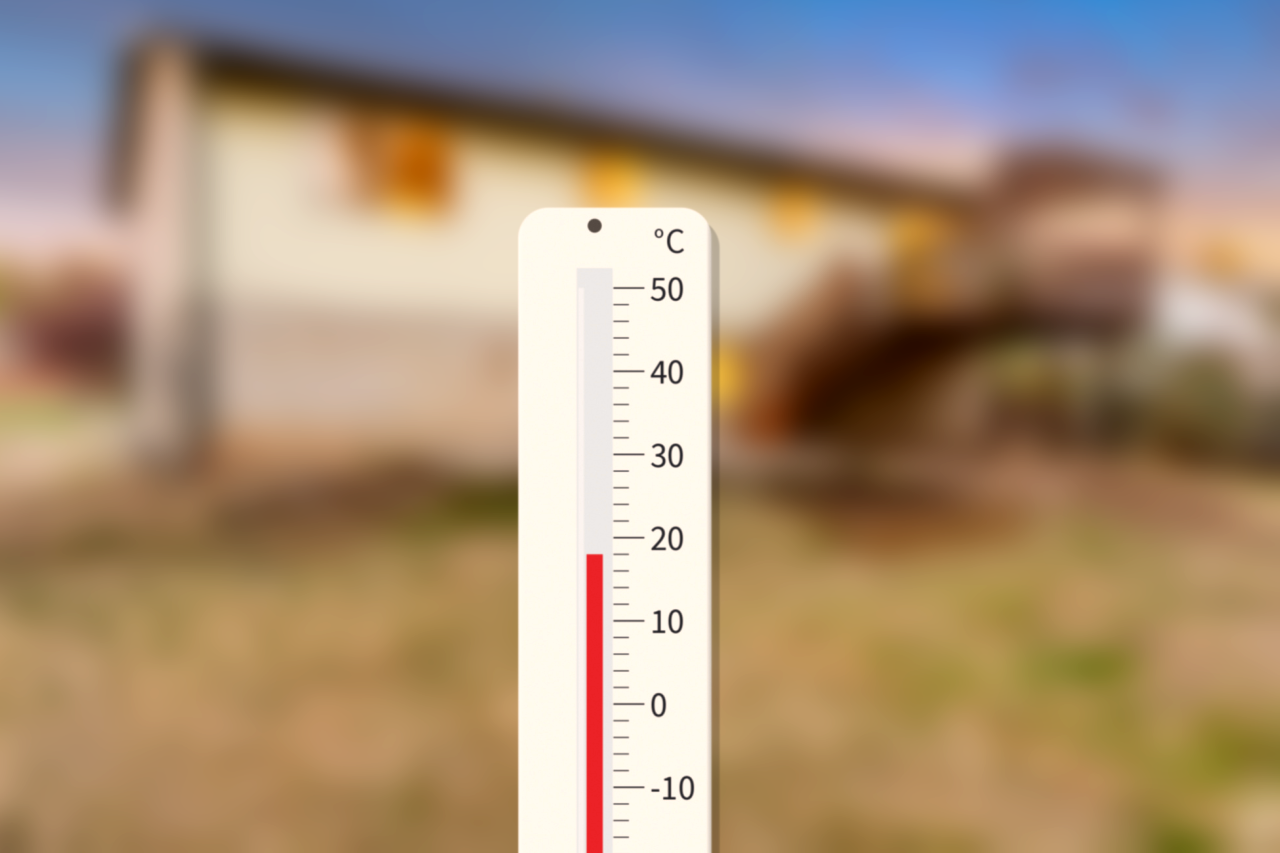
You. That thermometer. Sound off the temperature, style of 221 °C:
18 °C
